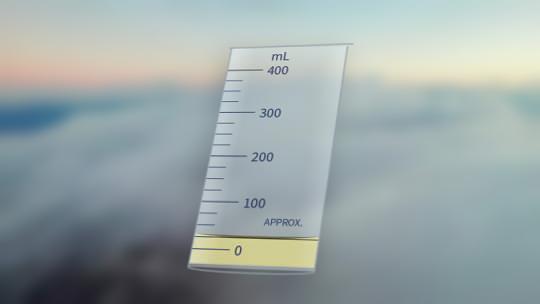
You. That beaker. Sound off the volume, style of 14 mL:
25 mL
